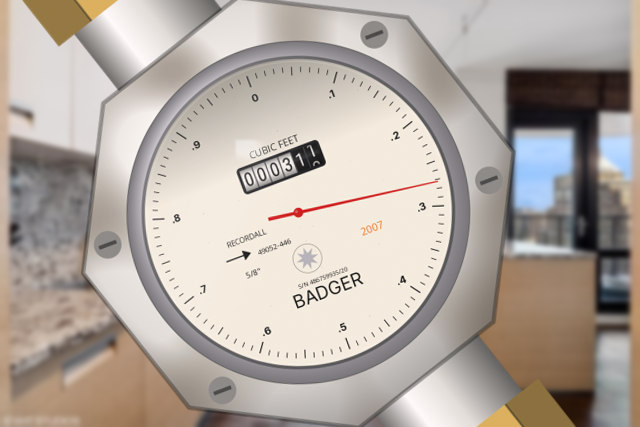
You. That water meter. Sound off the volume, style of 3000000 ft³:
311.27 ft³
